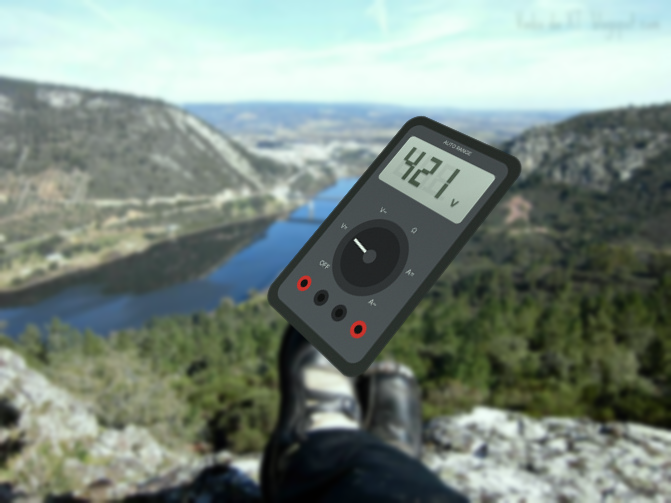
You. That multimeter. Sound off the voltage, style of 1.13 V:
421 V
